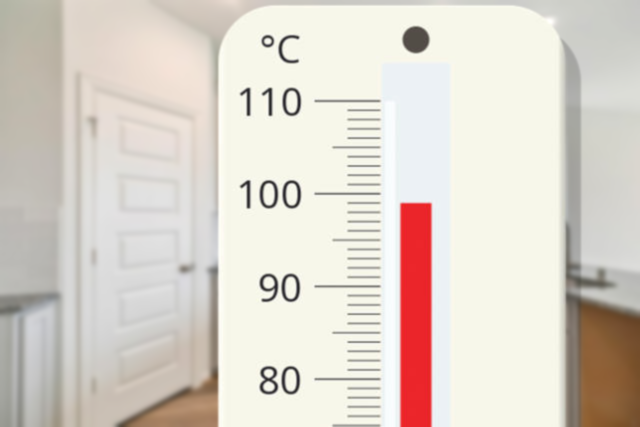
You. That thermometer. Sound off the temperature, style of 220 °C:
99 °C
